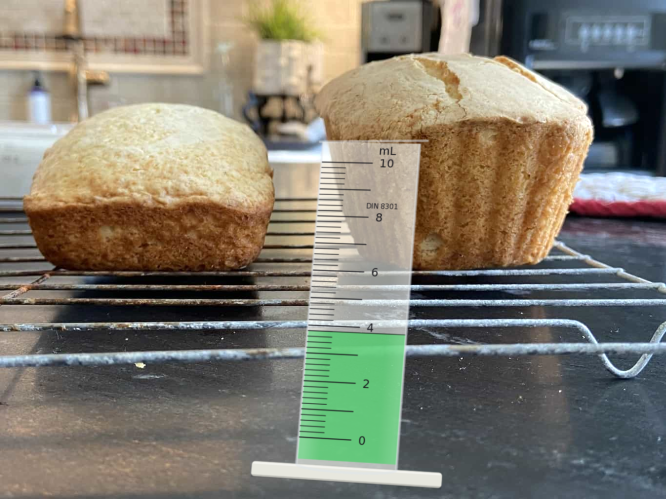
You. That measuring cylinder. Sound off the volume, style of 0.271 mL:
3.8 mL
